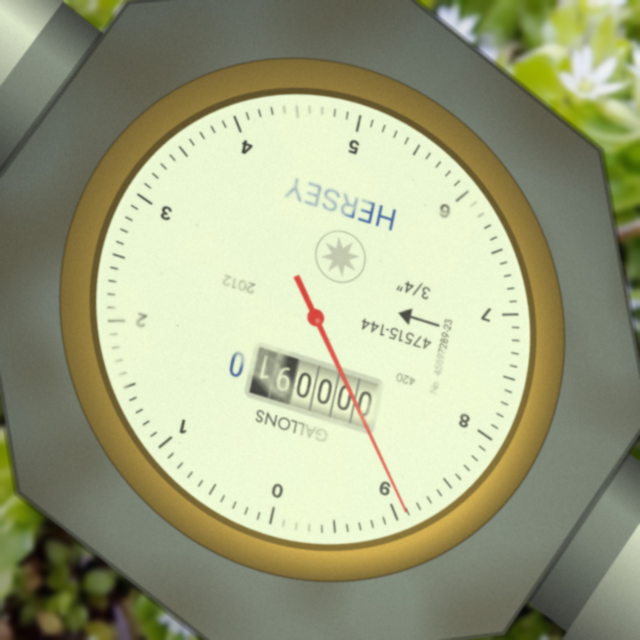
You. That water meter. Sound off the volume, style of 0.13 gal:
908.9 gal
